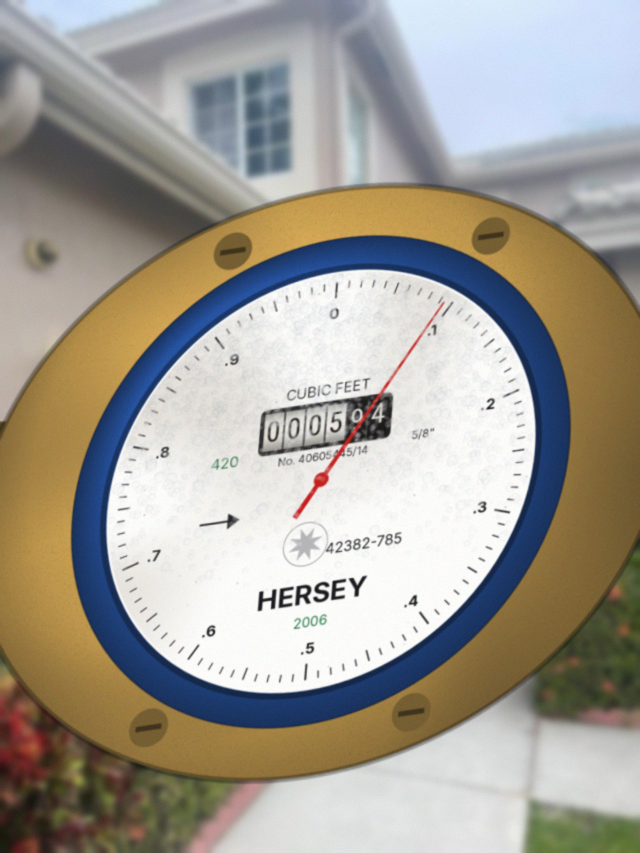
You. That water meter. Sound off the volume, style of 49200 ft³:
594.09 ft³
